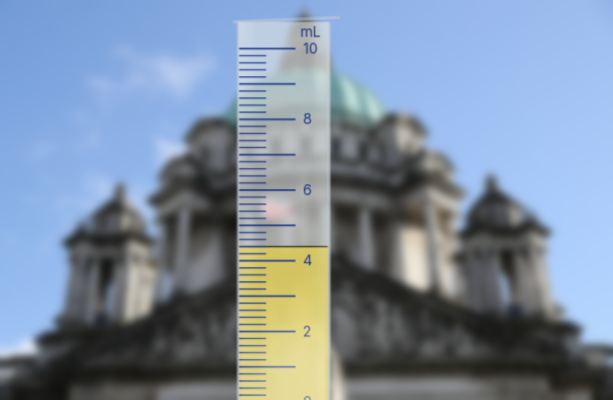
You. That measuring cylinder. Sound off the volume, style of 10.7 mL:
4.4 mL
